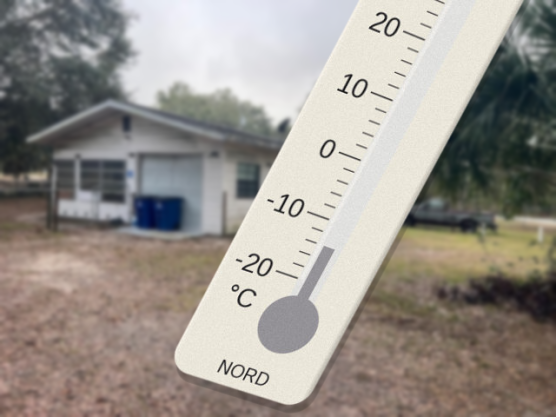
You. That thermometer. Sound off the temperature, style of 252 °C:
-14 °C
